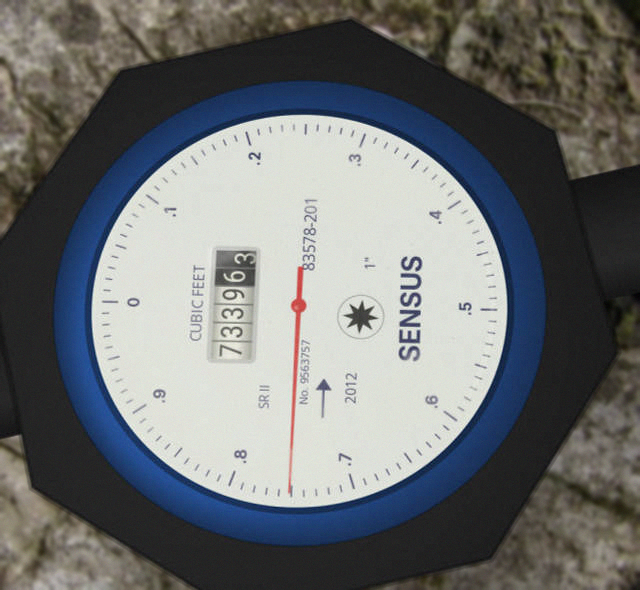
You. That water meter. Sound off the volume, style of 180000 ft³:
733962.75 ft³
